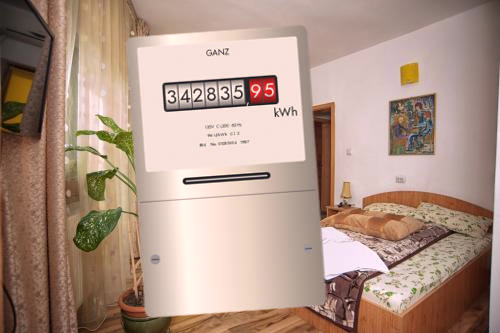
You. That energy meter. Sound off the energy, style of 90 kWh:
342835.95 kWh
